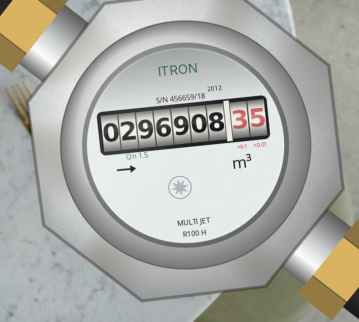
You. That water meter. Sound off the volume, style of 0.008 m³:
296908.35 m³
